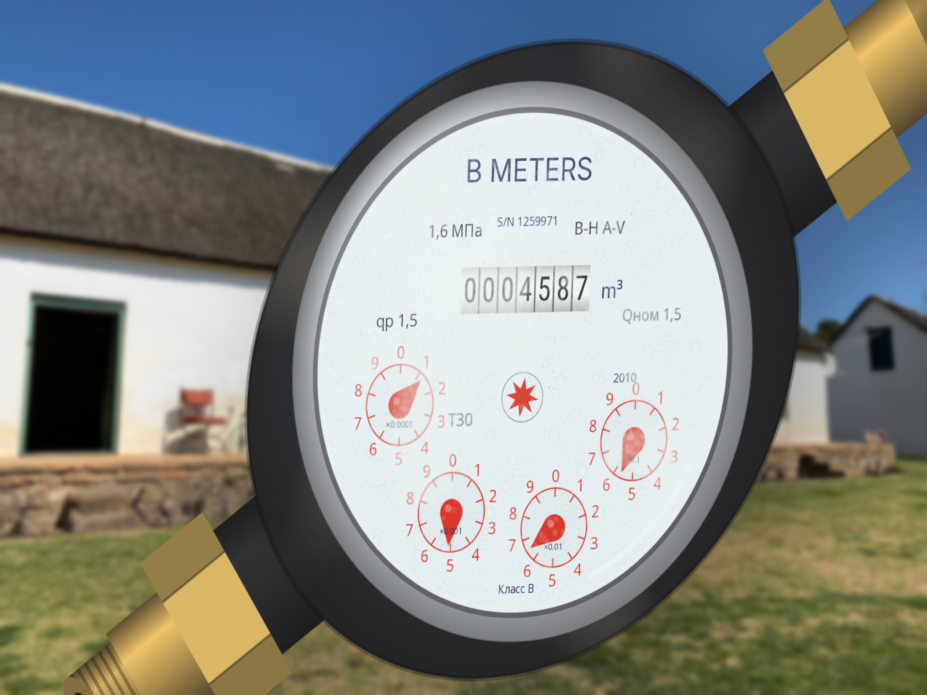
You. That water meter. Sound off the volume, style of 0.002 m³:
4587.5651 m³
